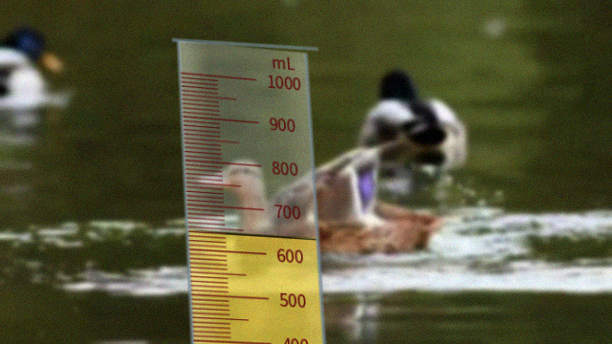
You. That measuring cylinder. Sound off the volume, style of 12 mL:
640 mL
